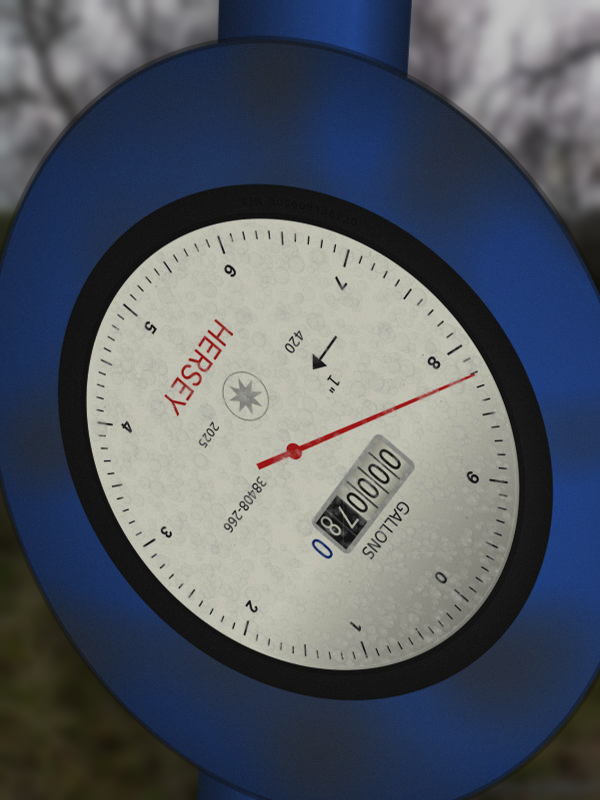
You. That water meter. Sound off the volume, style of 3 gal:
778.2 gal
